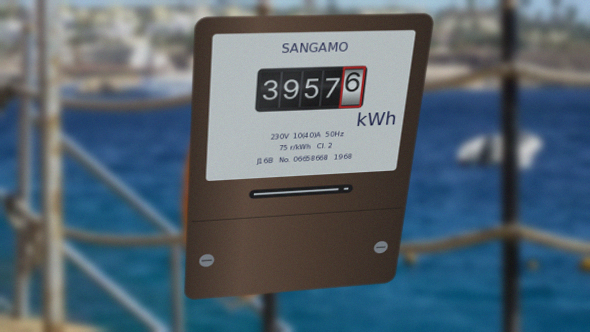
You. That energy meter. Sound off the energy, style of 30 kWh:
3957.6 kWh
